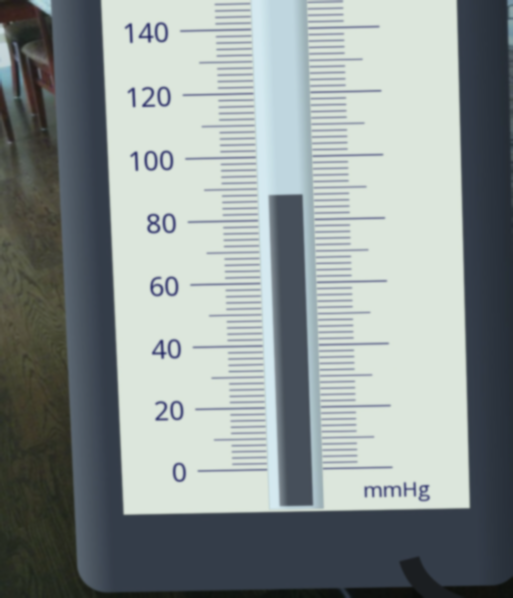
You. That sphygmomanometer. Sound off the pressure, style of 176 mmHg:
88 mmHg
